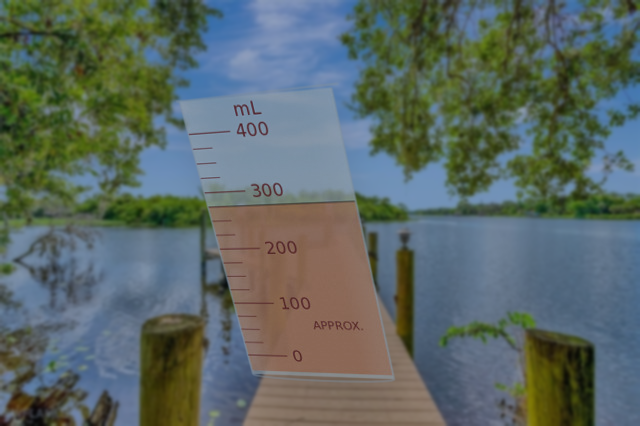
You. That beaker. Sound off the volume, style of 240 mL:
275 mL
